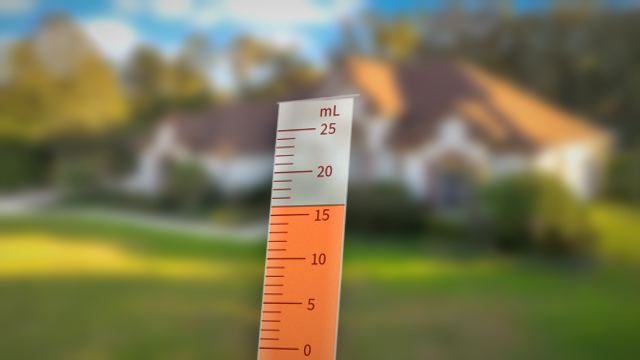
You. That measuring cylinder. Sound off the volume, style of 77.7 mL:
16 mL
